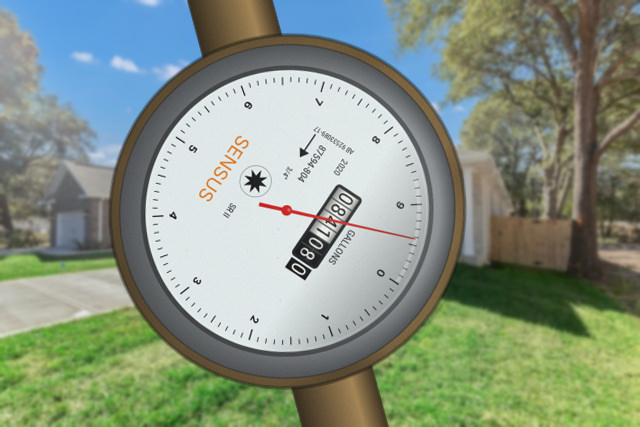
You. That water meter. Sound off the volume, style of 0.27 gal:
841079.4 gal
